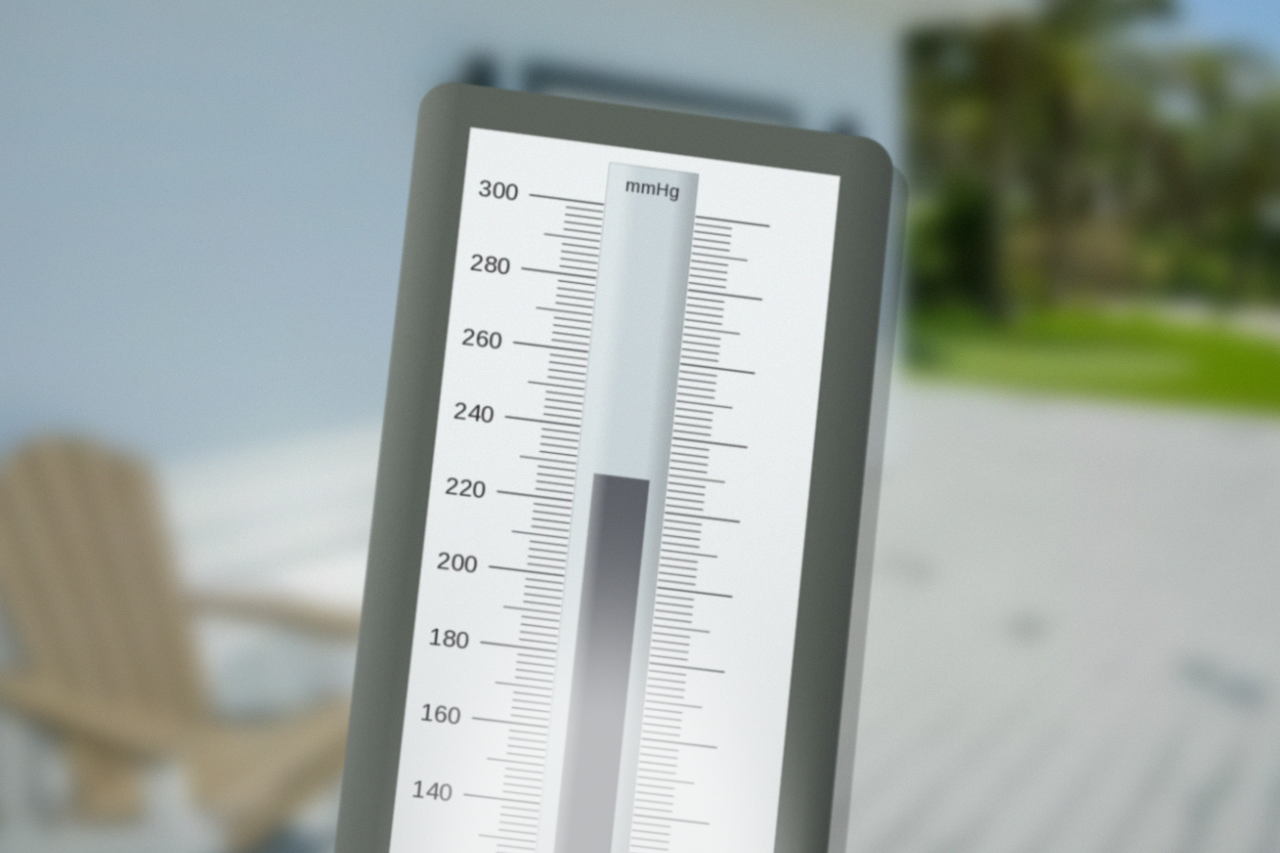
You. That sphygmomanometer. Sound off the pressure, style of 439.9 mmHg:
228 mmHg
